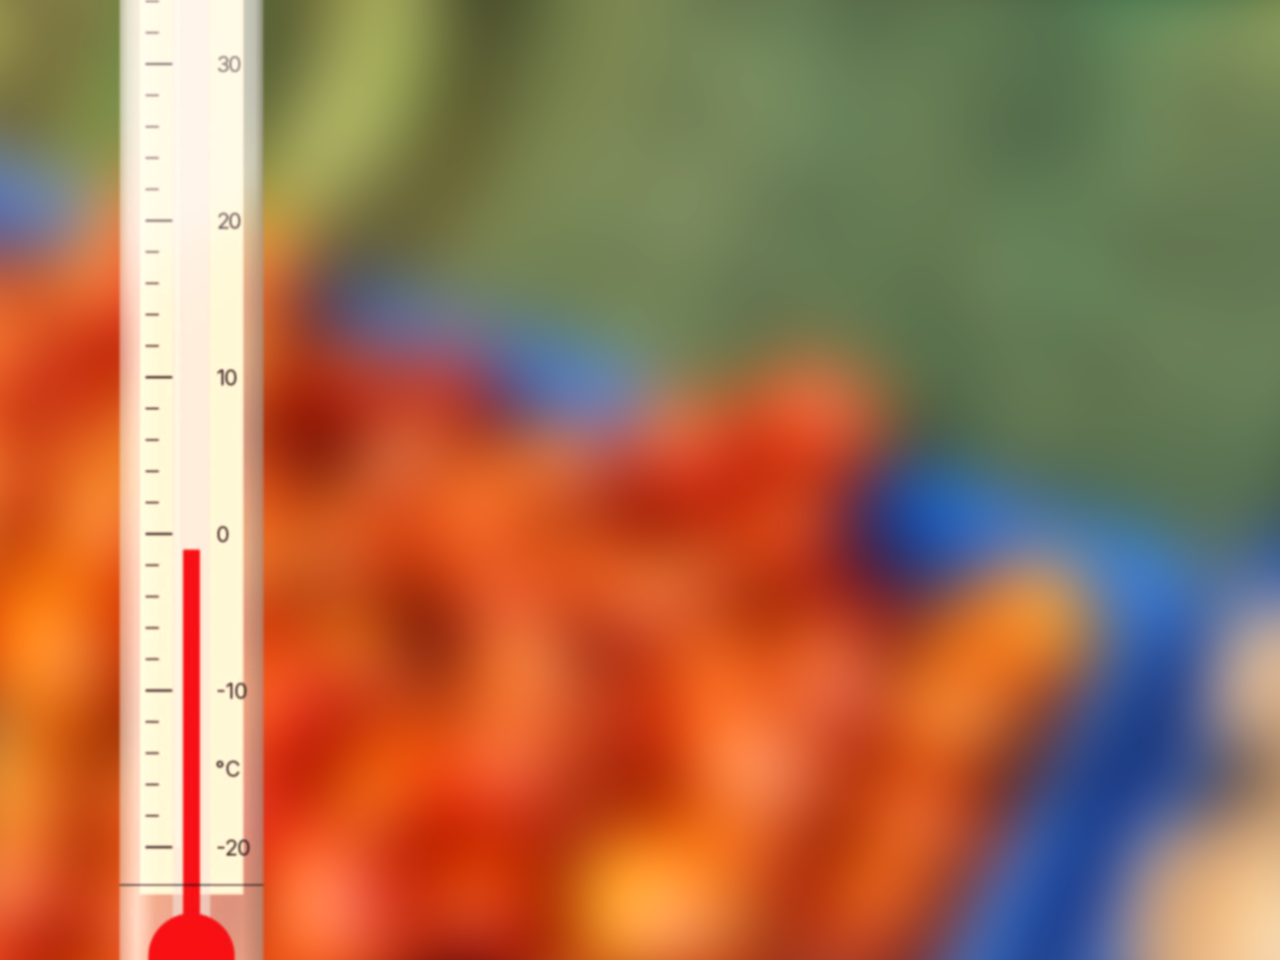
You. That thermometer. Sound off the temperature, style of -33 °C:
-1 °C
